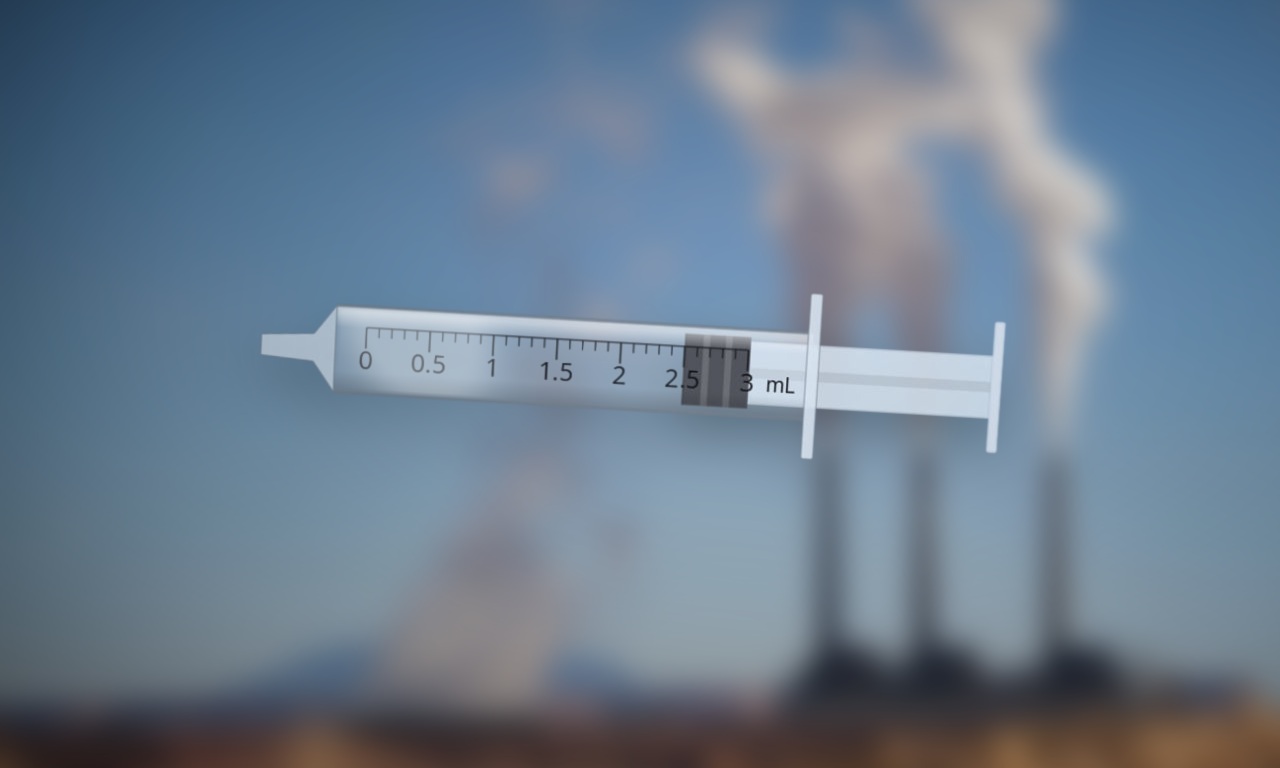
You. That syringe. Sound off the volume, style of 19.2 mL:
2.5 mL
